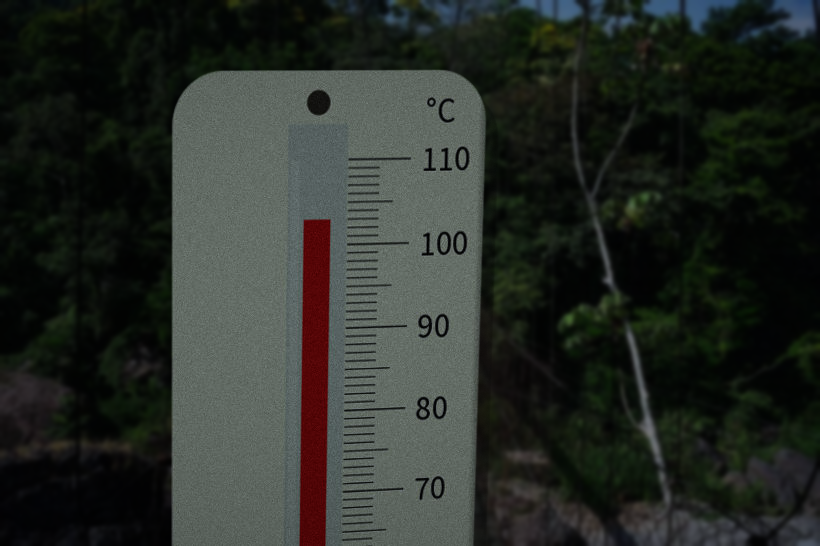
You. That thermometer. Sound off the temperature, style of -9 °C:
103 °C
